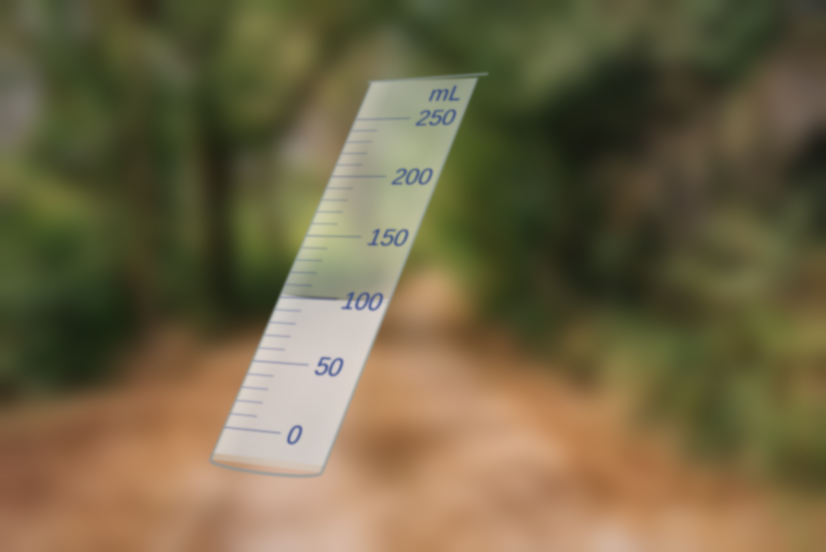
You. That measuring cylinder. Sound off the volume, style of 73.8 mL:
100 mL
